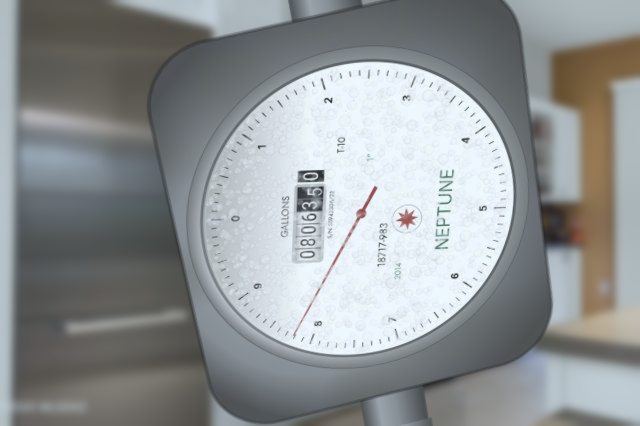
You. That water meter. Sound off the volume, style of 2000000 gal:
806348.2 gal
